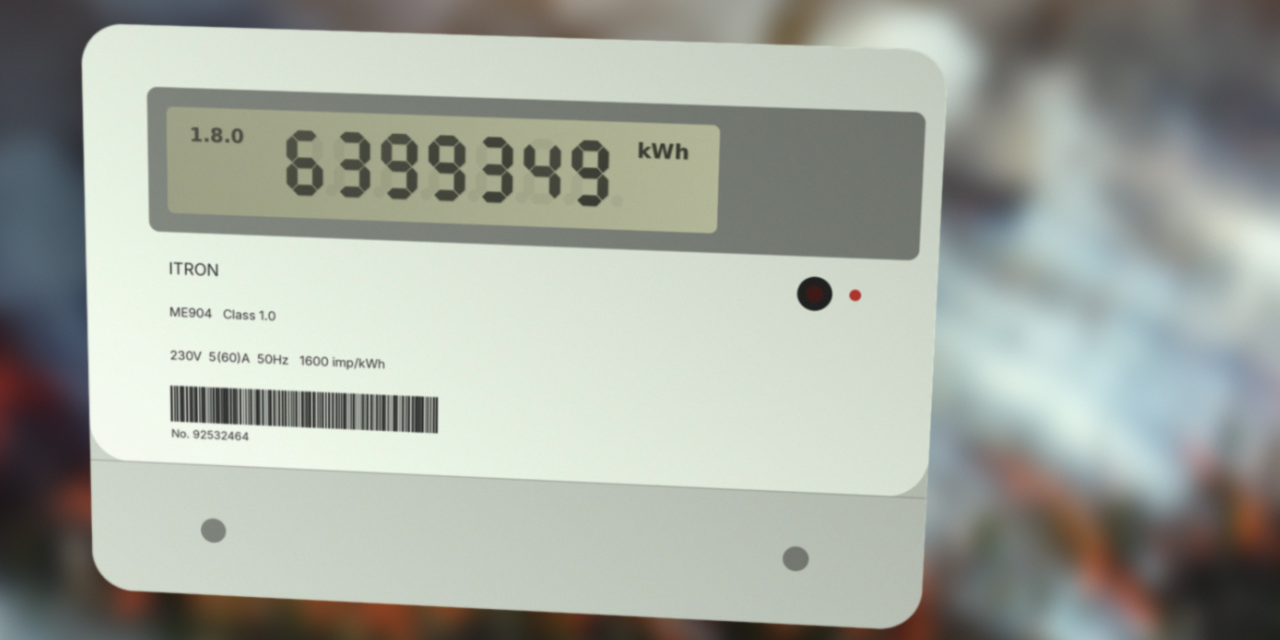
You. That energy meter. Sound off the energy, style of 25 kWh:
6399349 kWh
